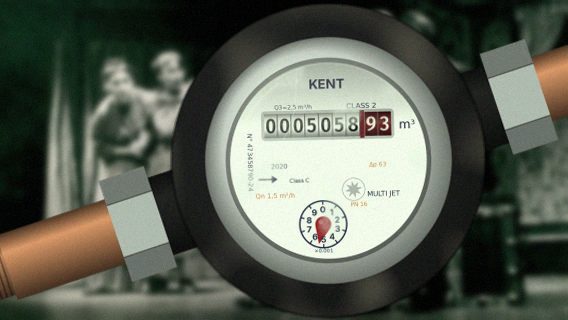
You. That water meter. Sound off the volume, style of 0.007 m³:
5058.935 m³
